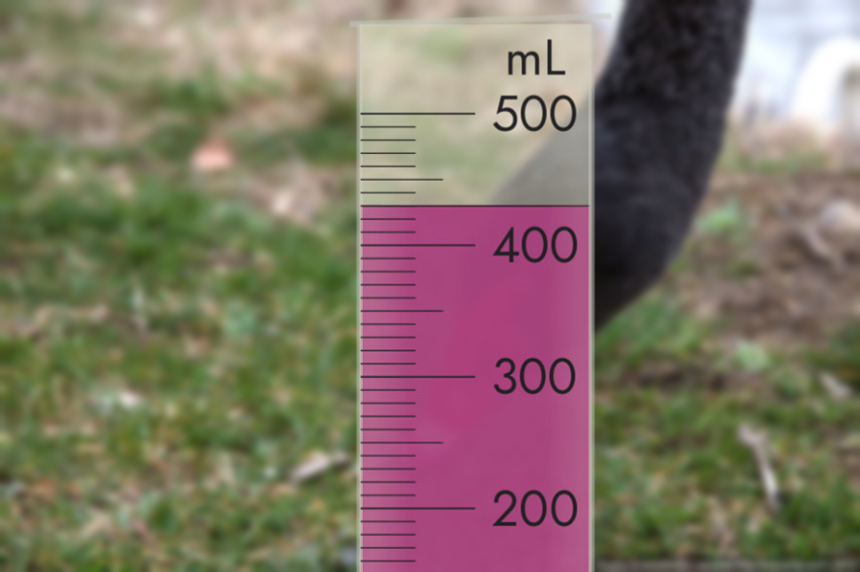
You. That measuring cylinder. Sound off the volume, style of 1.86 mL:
430 mL
